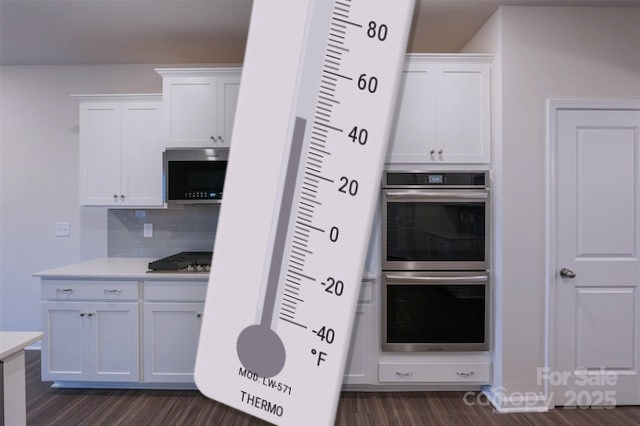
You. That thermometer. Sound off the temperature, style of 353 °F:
40 °F
